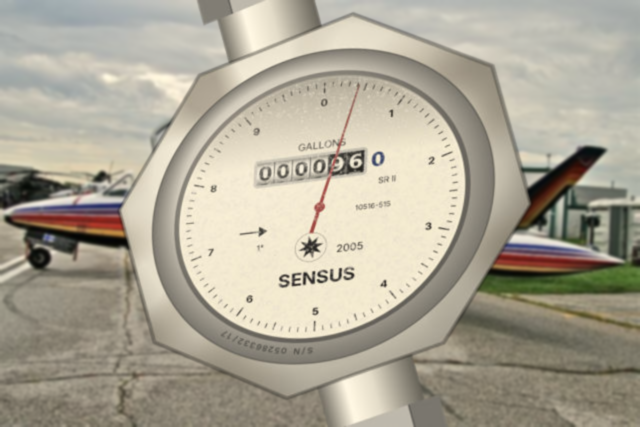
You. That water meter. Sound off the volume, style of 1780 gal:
960.4 gal
